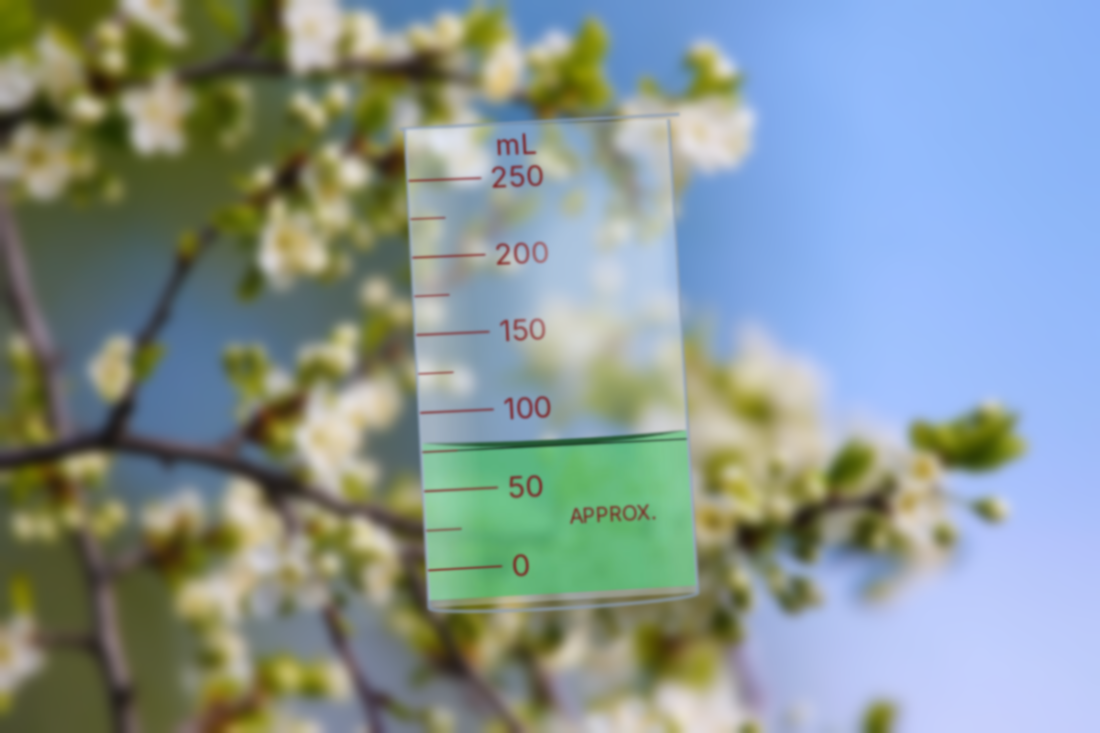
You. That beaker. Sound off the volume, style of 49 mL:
75 mL
